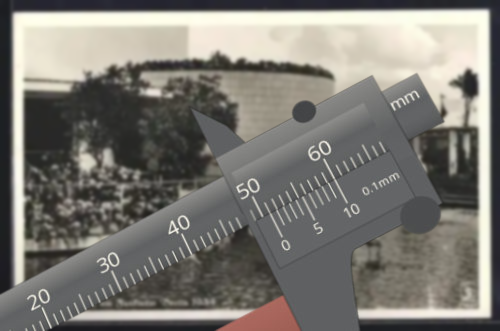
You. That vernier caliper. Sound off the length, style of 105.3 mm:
51.0 mm
